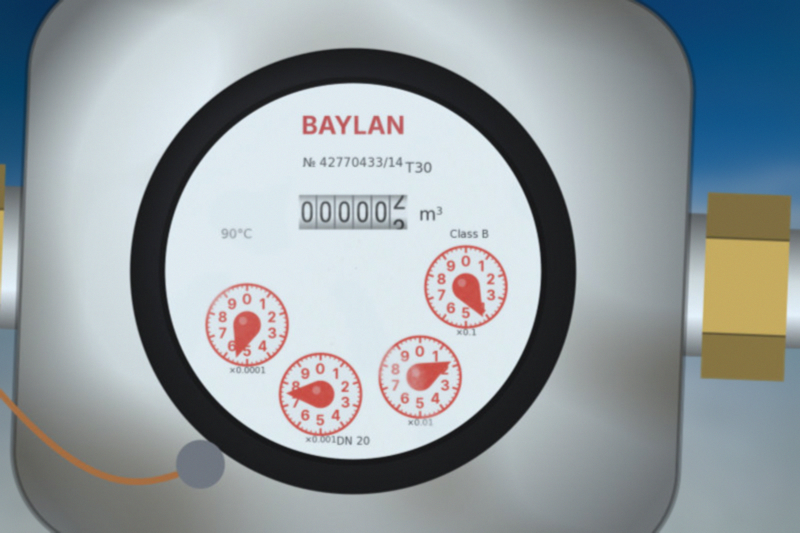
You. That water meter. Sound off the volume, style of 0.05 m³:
2.4175 m³
